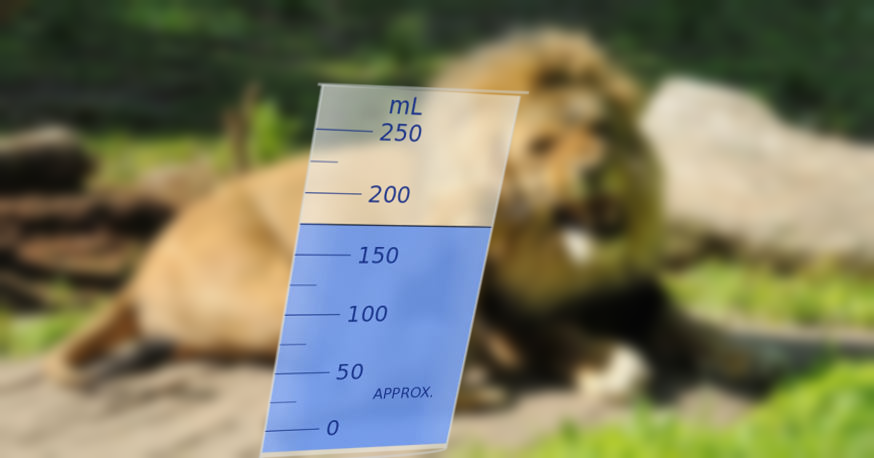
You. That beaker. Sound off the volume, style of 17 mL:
175 mL
